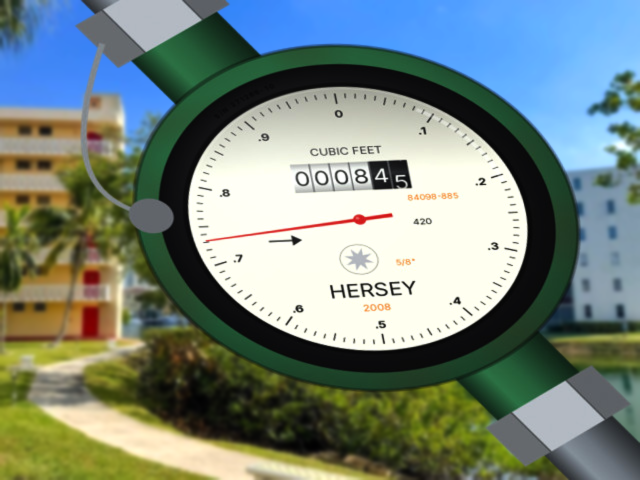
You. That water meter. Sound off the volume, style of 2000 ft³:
844.73 ft³
